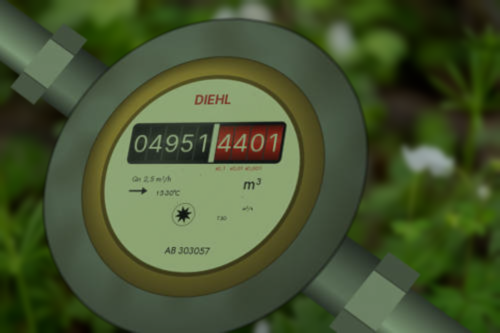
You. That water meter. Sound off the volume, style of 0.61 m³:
4951.4401 m³
